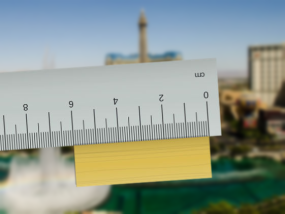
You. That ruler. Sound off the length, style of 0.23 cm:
6 cm
